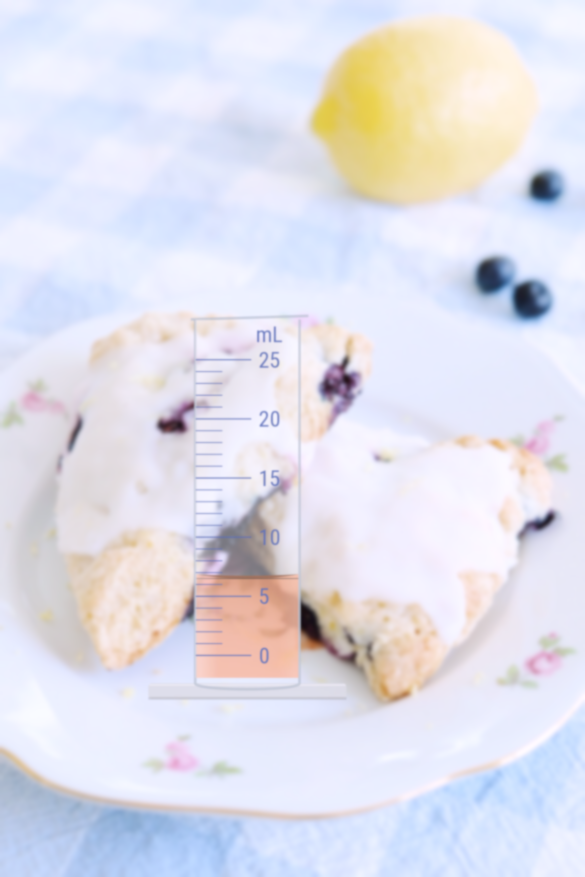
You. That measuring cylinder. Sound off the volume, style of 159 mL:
6.5 mL
